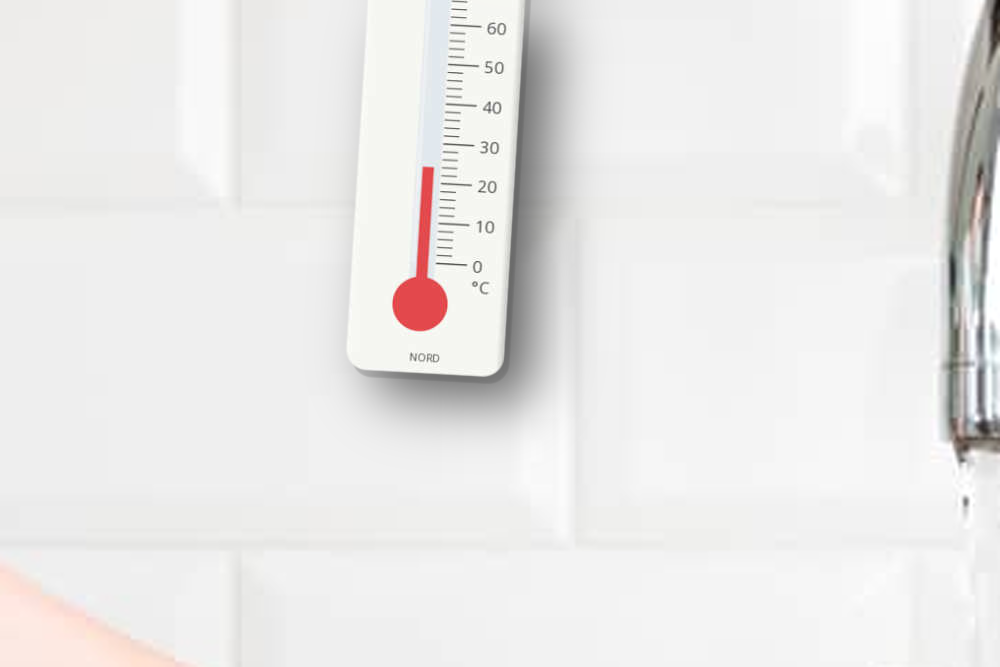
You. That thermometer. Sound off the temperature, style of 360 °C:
24 °C
